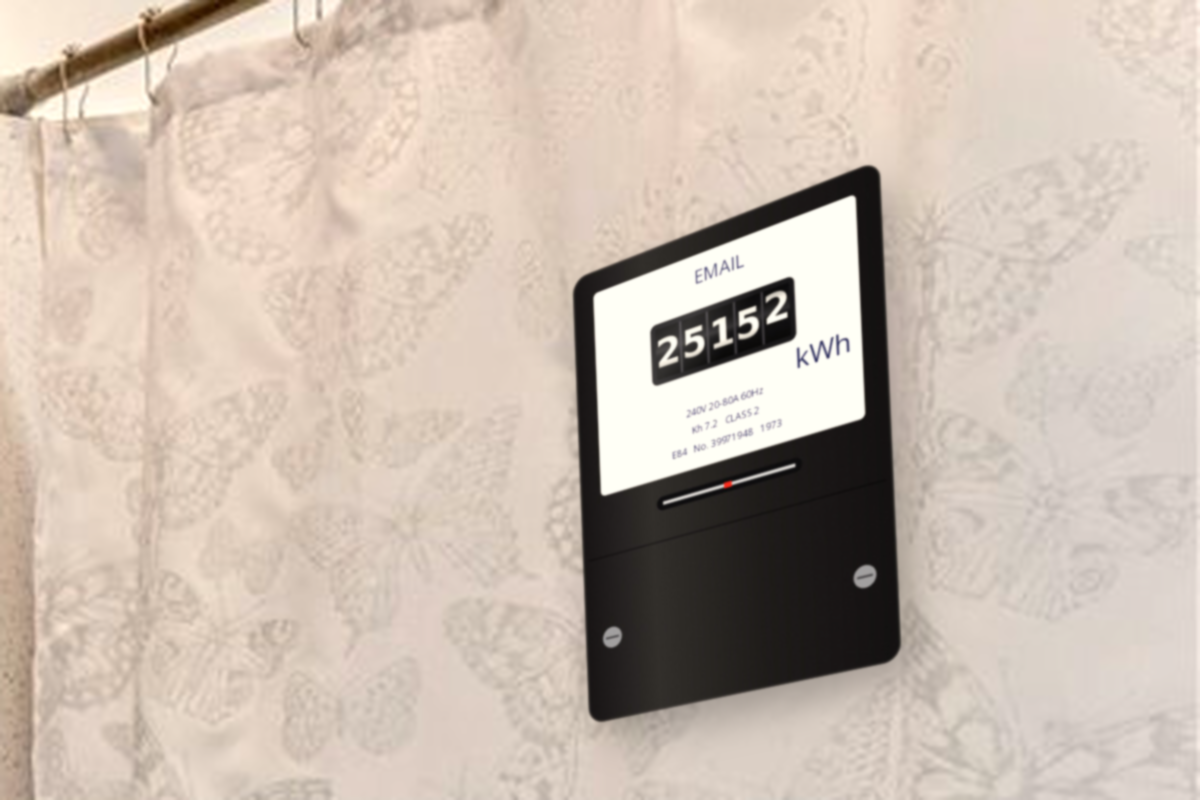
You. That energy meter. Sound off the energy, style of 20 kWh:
25152 kWh
